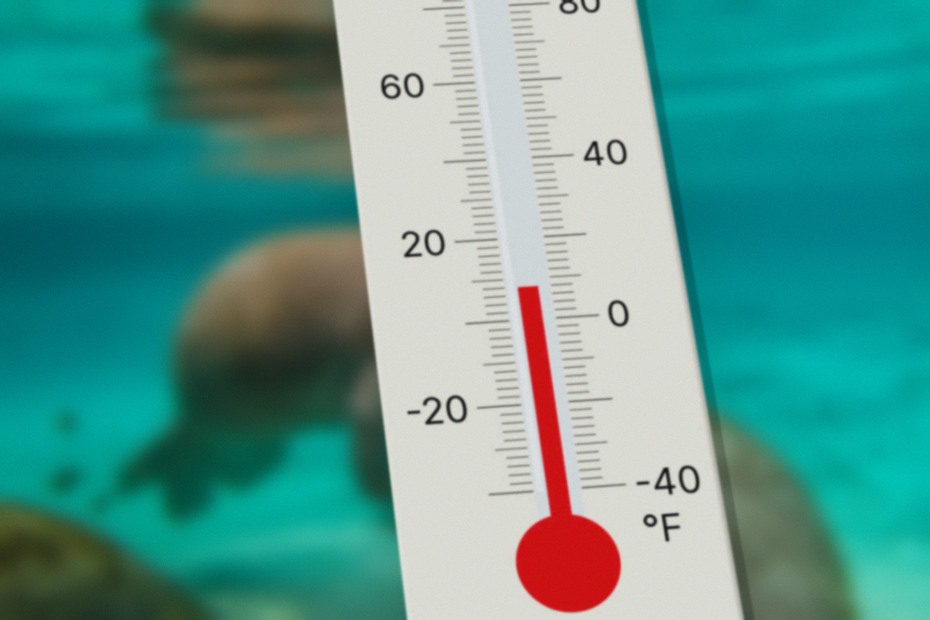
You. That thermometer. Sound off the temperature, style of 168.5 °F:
8 °F
